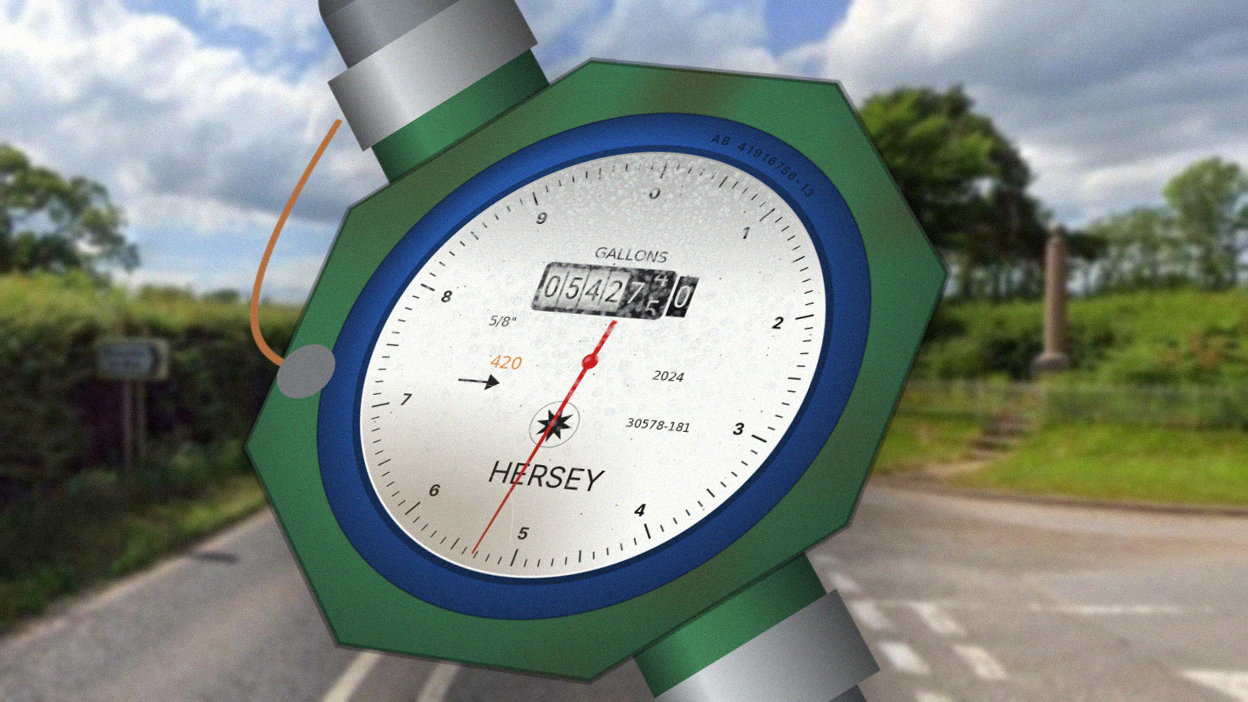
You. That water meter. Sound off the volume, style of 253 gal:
542745.3 gal
